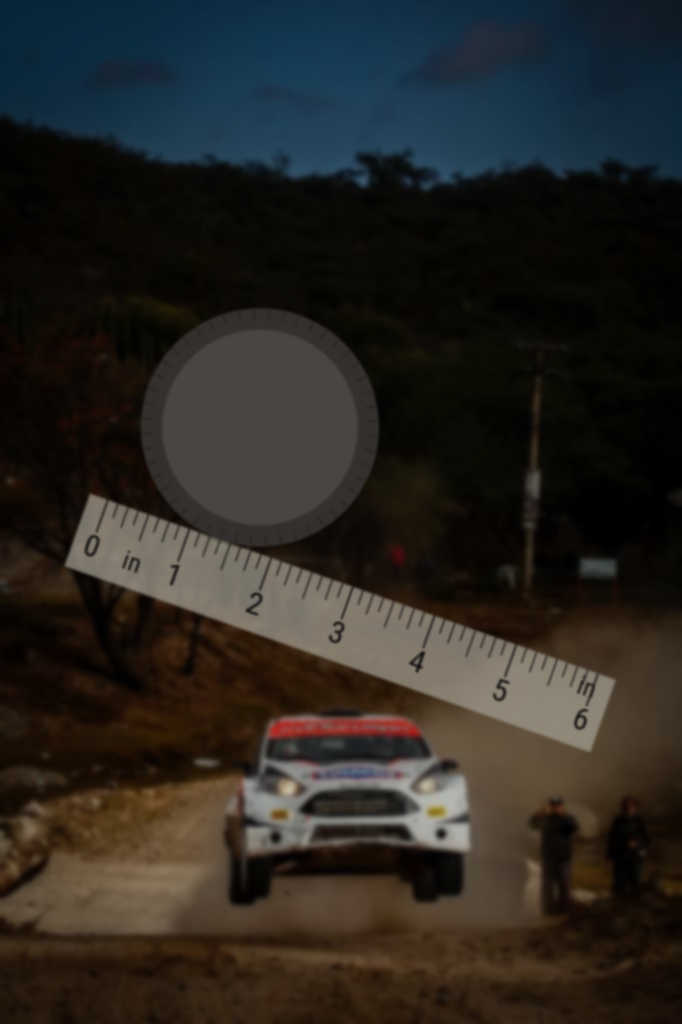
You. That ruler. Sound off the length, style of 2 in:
2.75 in
